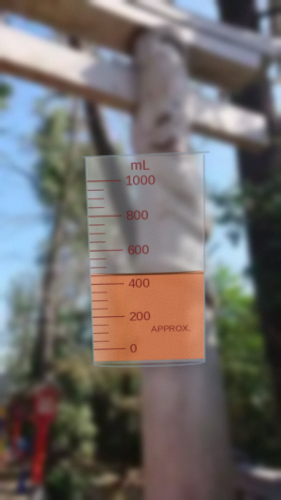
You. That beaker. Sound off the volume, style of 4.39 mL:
450 mL
